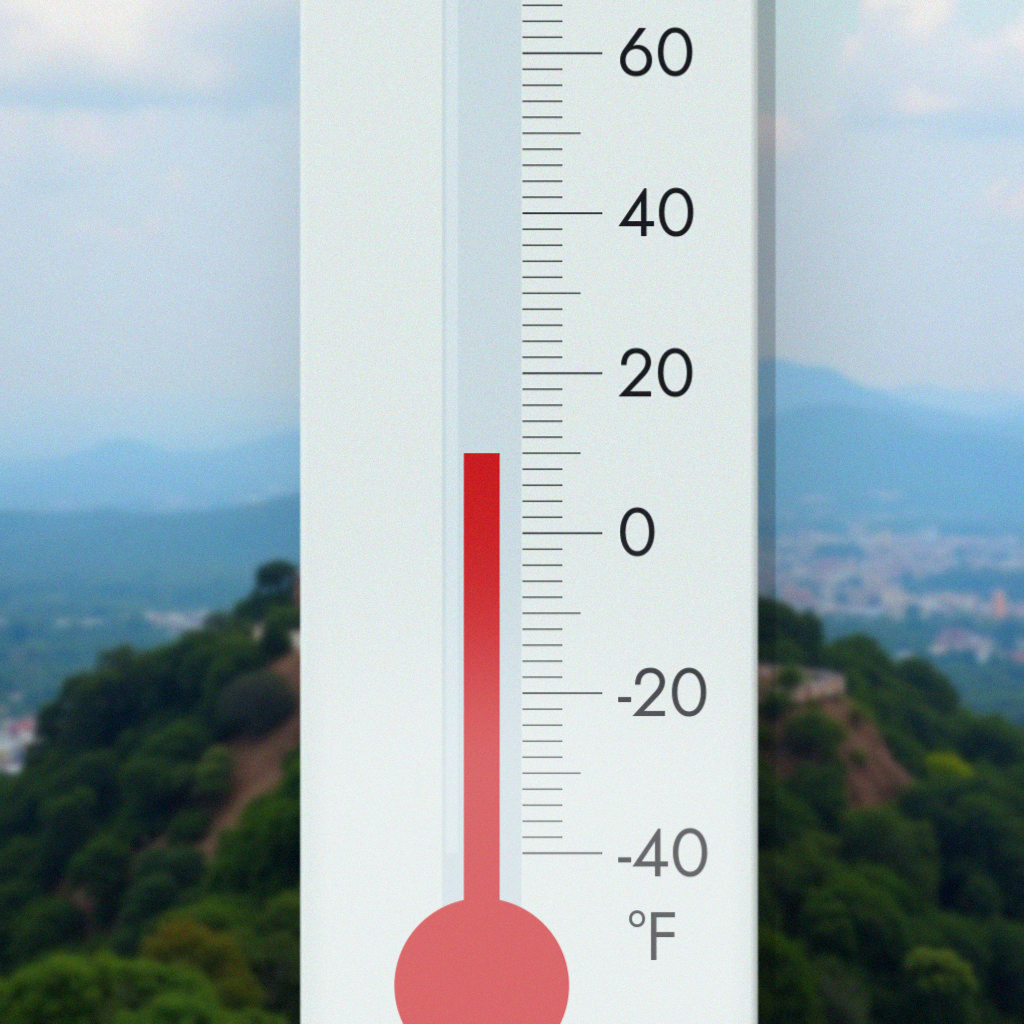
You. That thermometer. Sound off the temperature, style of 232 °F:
10 °F
